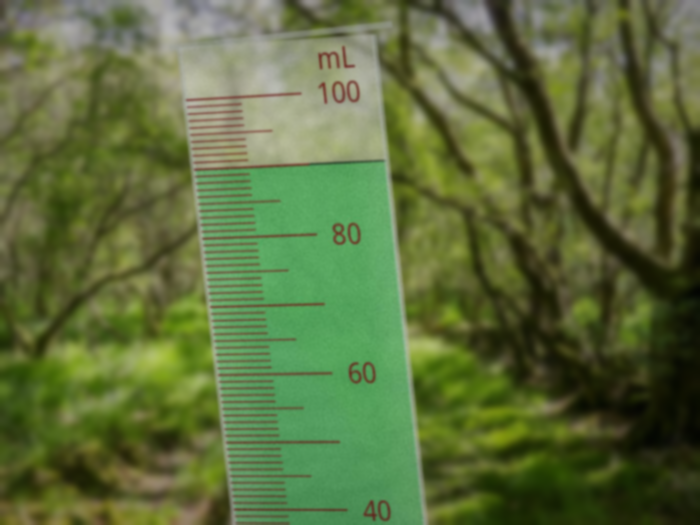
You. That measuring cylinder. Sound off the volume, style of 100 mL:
90 mL
